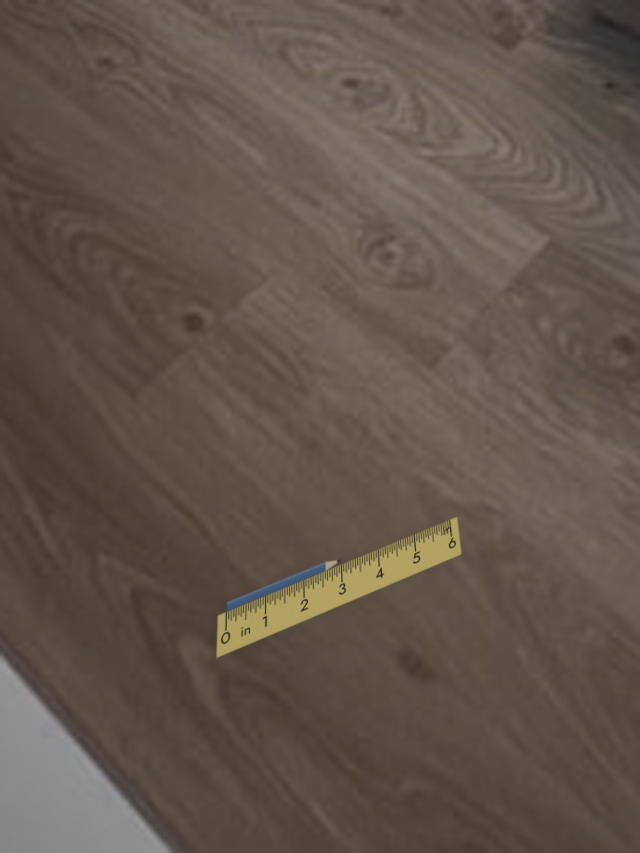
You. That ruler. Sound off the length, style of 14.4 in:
3 in
